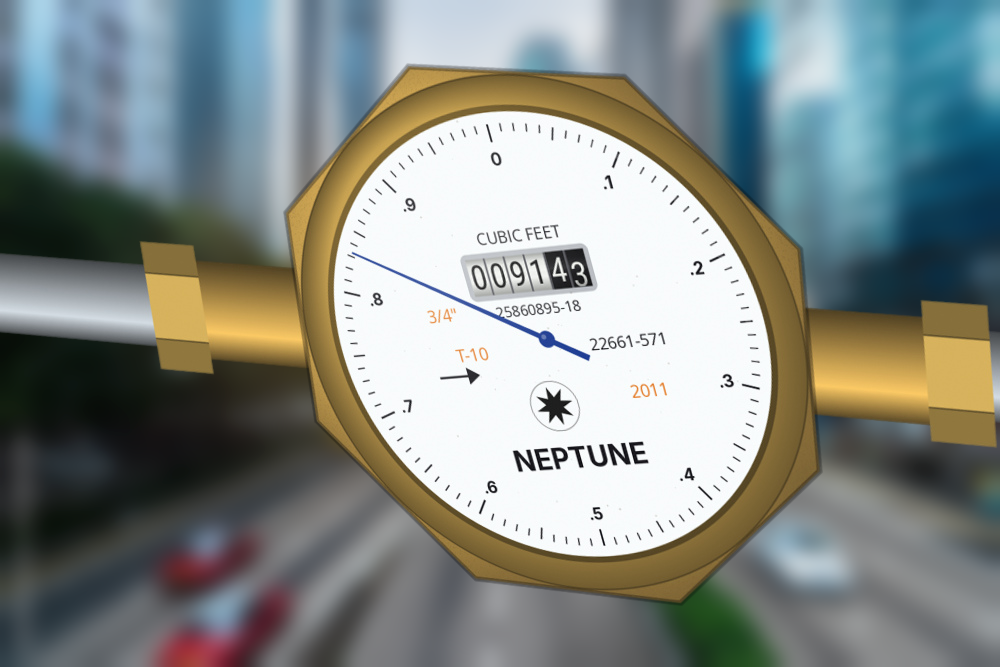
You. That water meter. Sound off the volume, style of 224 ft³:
9142.83 ft³
